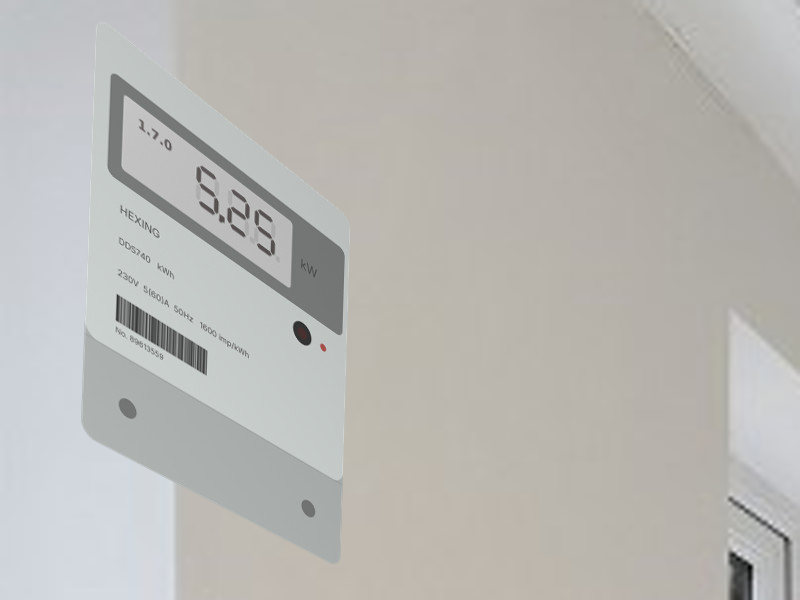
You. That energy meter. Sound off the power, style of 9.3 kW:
5.25 kW
